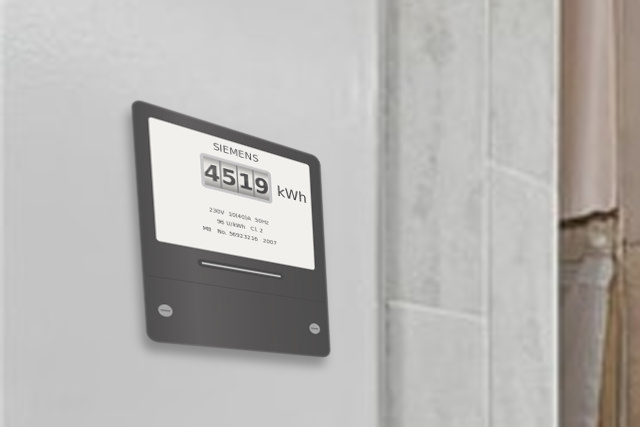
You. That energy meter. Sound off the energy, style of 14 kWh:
4519 kWh
